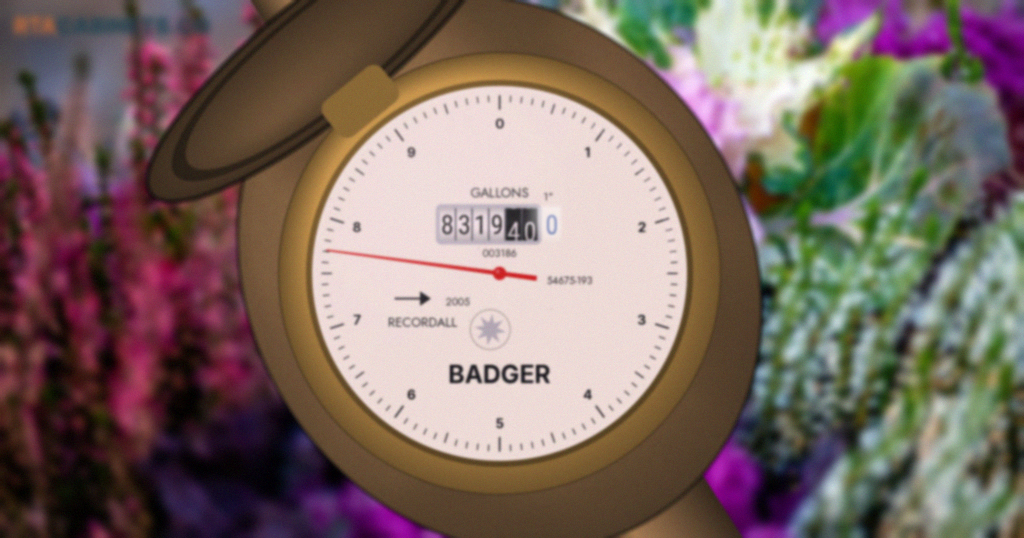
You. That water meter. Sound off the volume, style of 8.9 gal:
8319397.7 gal
